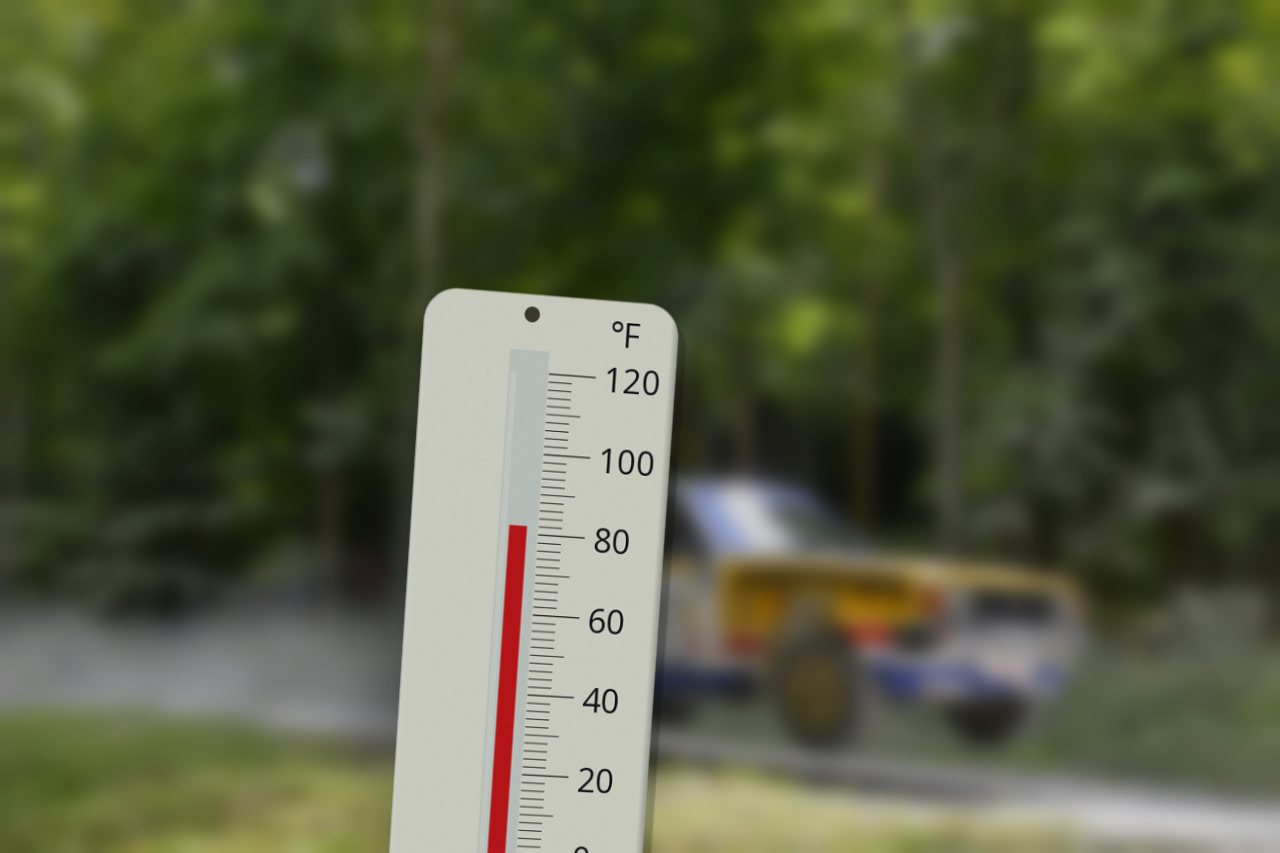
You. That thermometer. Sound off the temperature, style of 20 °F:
82 °F
